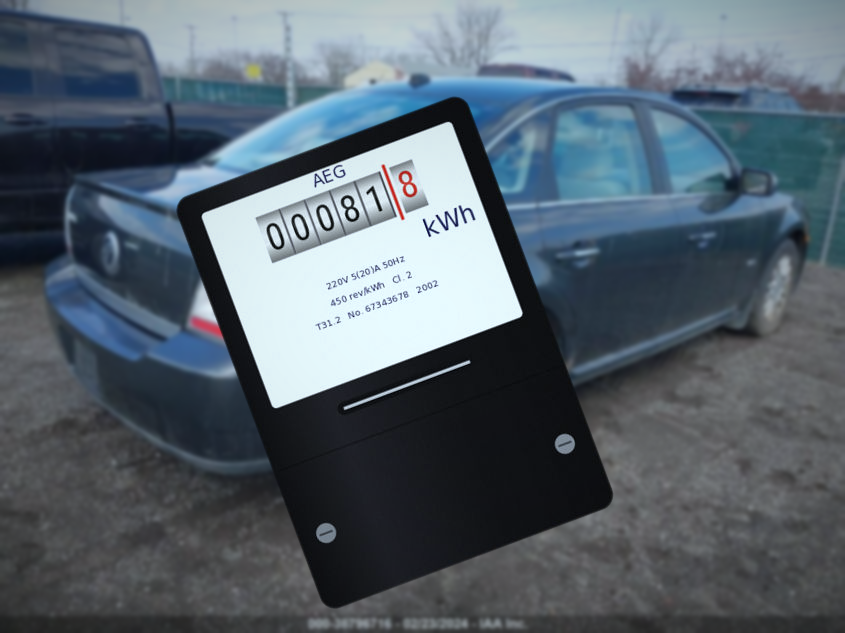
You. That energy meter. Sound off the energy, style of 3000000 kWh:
81.8 kWh
